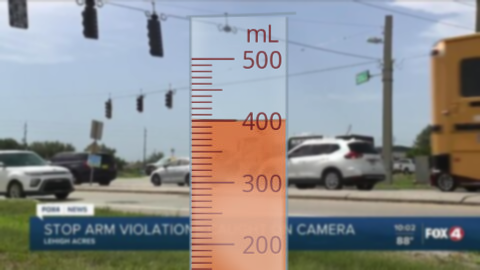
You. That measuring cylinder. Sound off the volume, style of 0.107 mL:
400 mL
